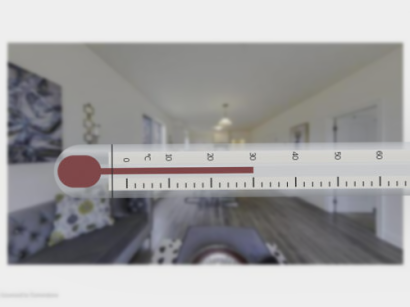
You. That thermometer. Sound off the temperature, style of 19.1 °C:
30 °C
